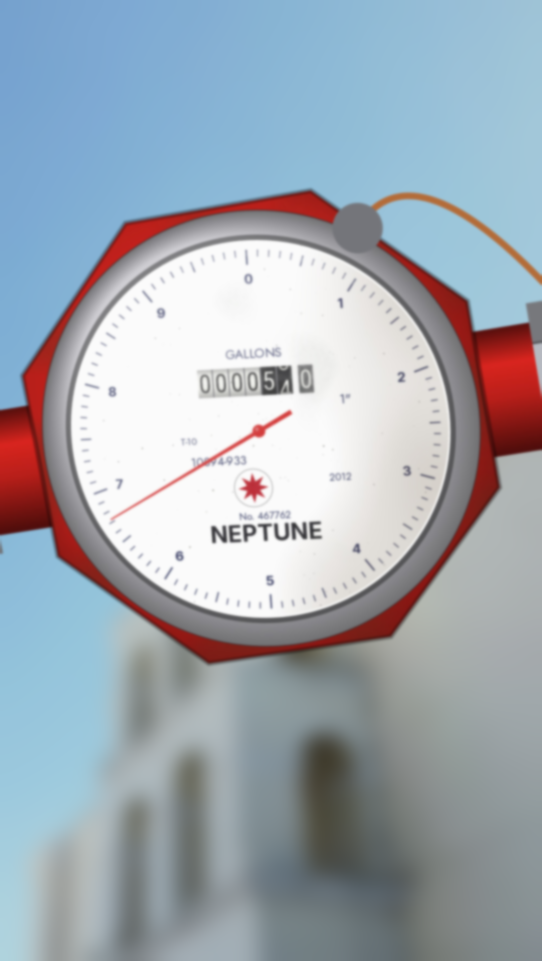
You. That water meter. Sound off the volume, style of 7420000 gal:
536.7 gal
